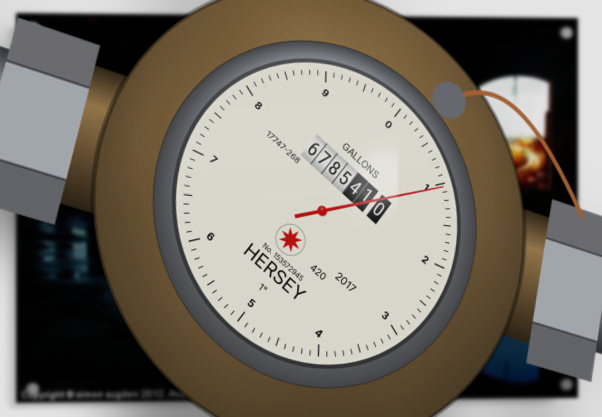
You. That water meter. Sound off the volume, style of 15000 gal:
6785411.0 gal
